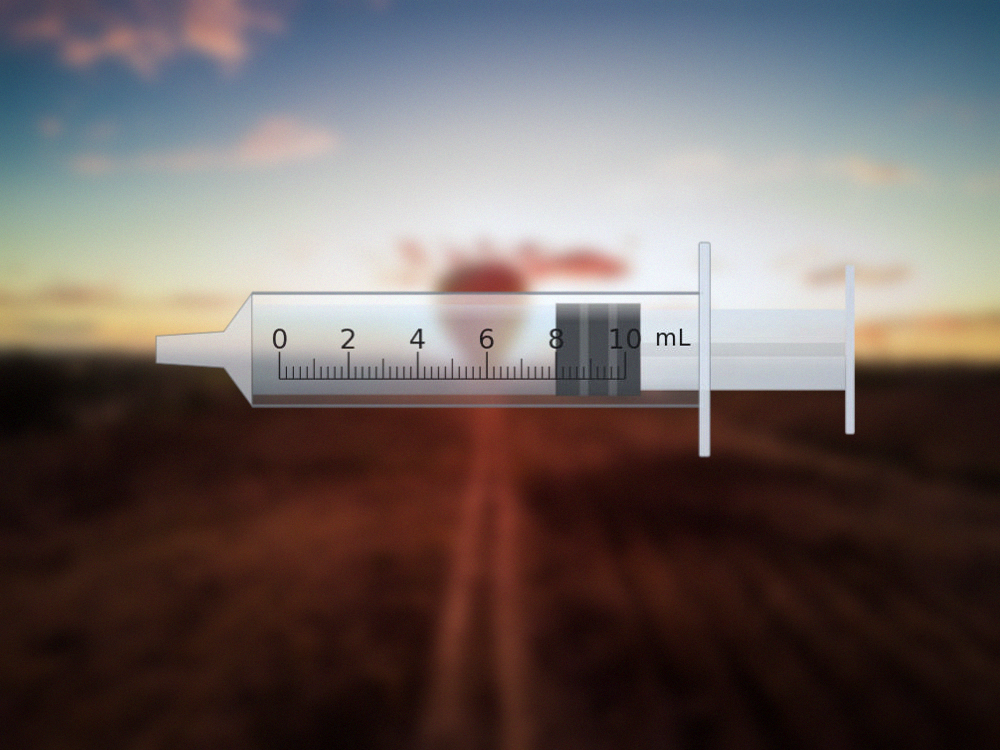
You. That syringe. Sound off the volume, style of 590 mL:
8 mL
